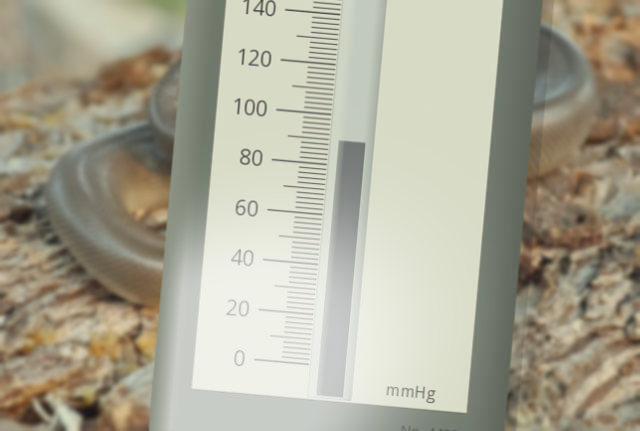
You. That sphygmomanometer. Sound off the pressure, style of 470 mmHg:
90 mmHg
